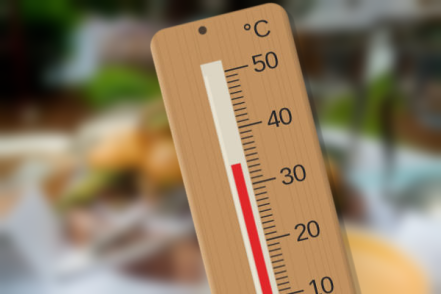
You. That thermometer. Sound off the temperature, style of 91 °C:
34 °C
